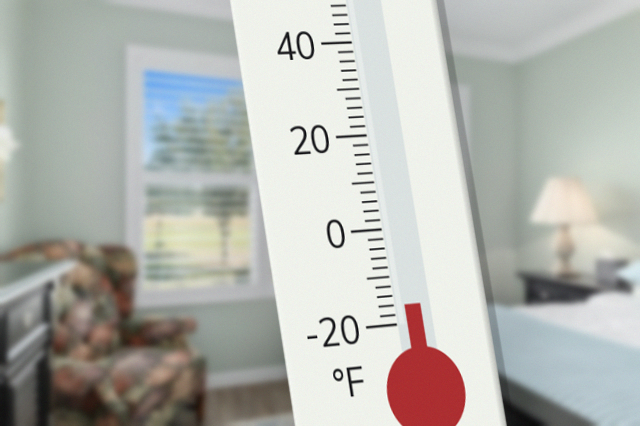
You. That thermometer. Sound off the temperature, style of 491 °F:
-16 °F
